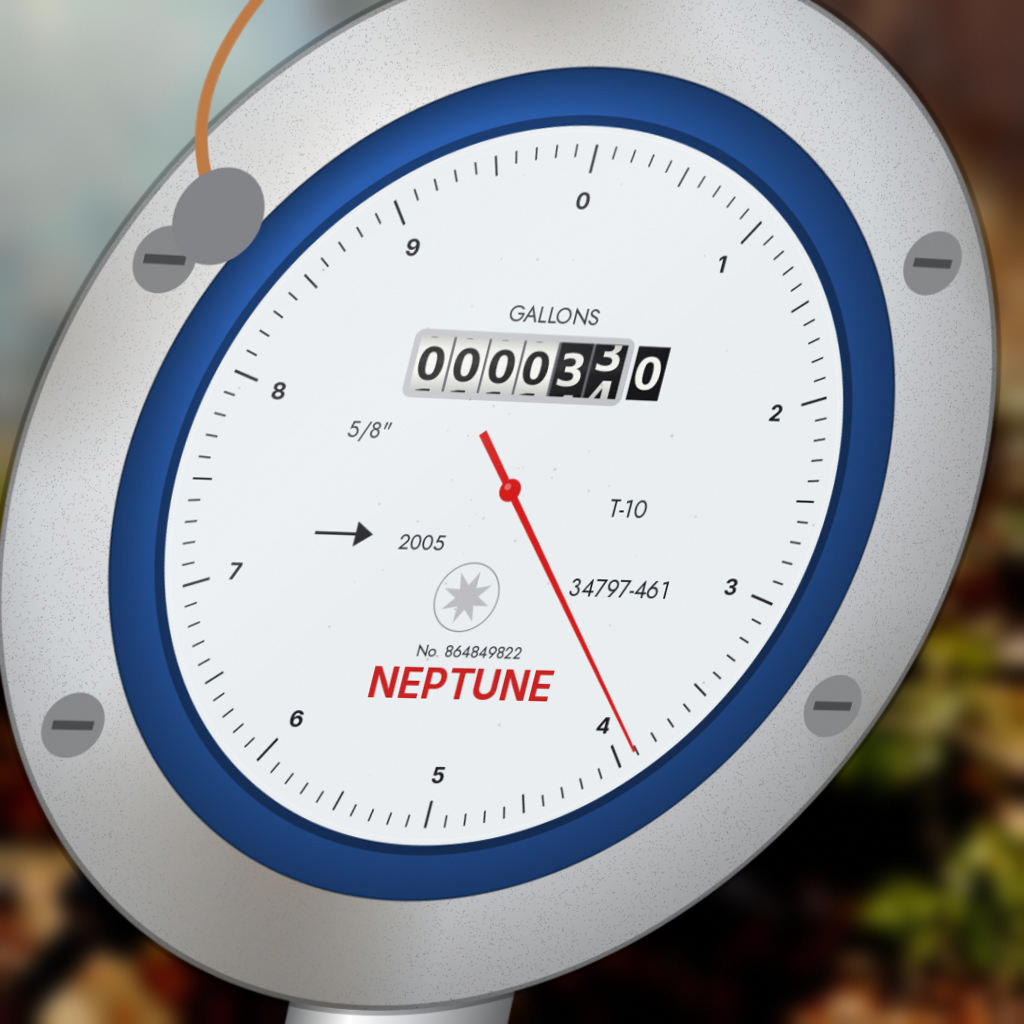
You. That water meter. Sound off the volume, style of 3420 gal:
333.9 gal
